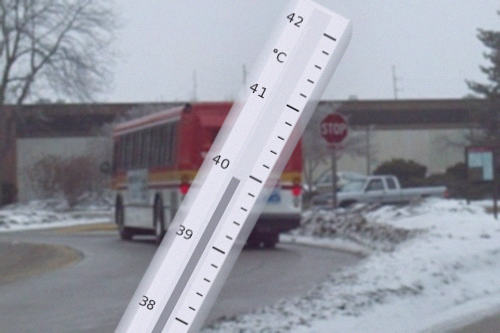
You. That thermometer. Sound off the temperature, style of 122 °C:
39.9 °C
